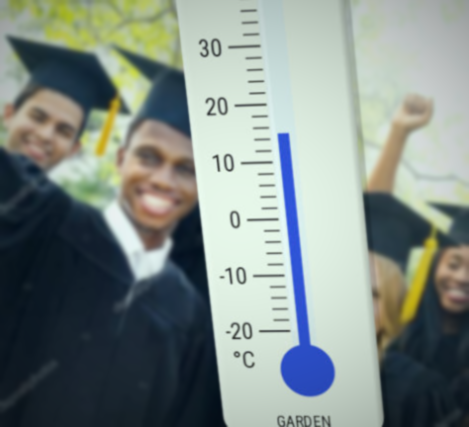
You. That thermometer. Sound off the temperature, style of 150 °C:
15 °C
